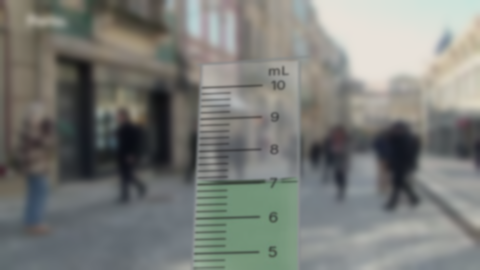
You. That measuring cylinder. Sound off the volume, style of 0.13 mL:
7 mL
